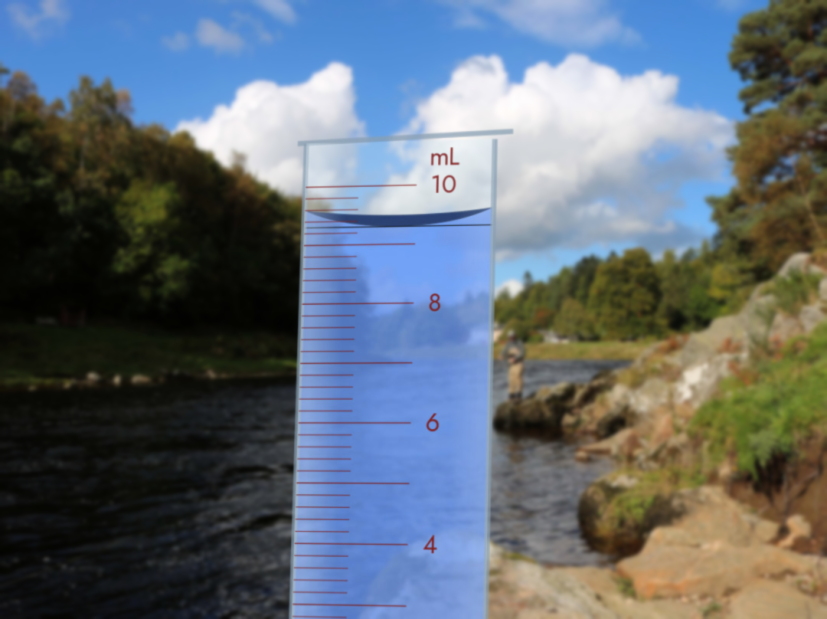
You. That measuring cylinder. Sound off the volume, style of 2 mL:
9.3 mL
